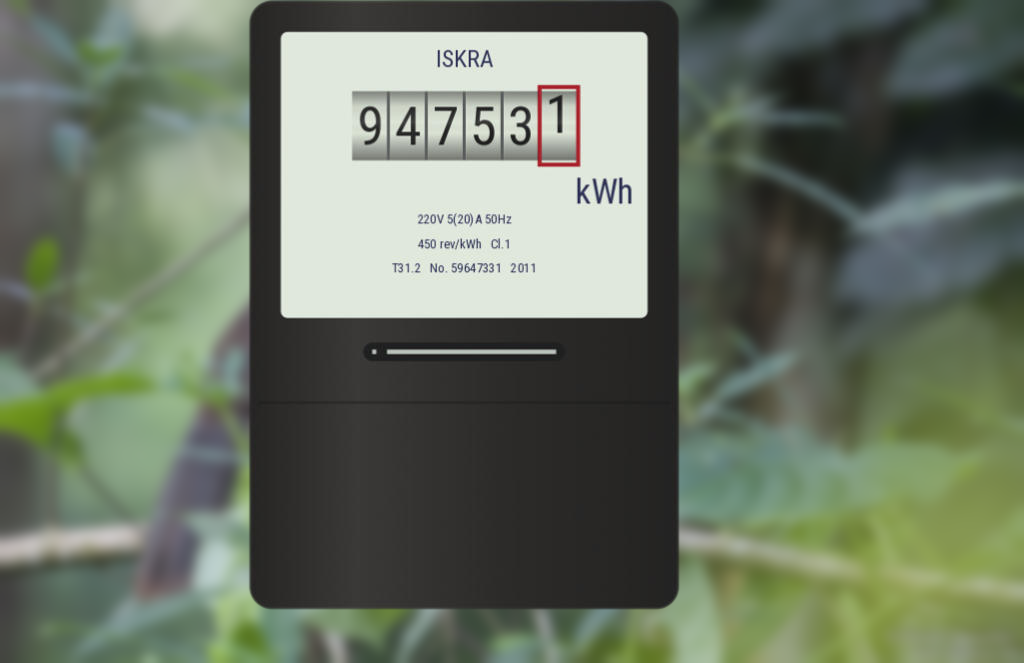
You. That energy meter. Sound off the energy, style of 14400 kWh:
94753.1 kWh
